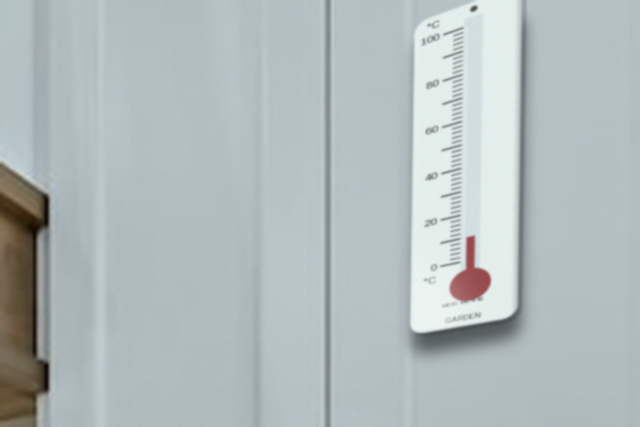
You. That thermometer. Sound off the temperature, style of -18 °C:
10 °C
